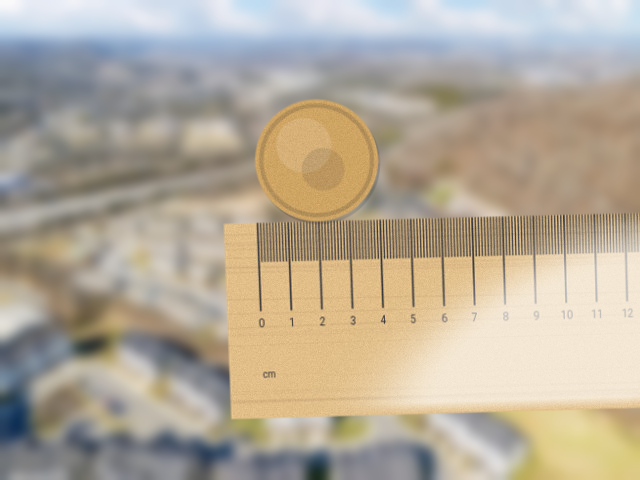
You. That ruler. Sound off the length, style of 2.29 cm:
4 cm
